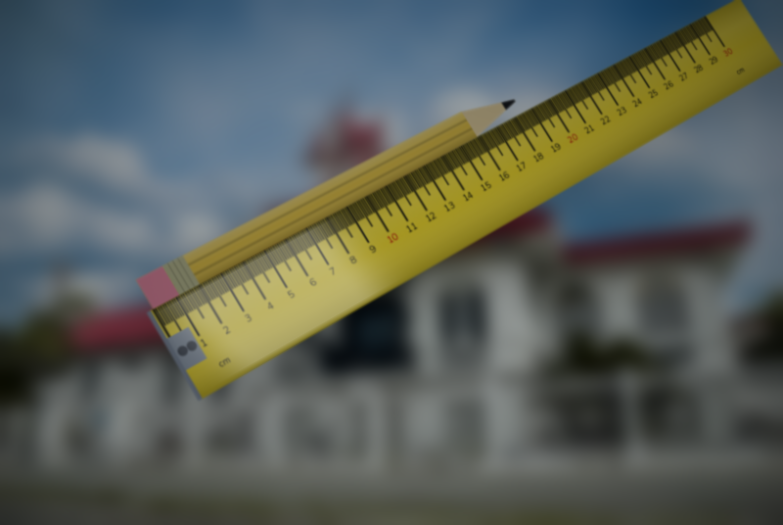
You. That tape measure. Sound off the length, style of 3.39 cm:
18.5 cm
